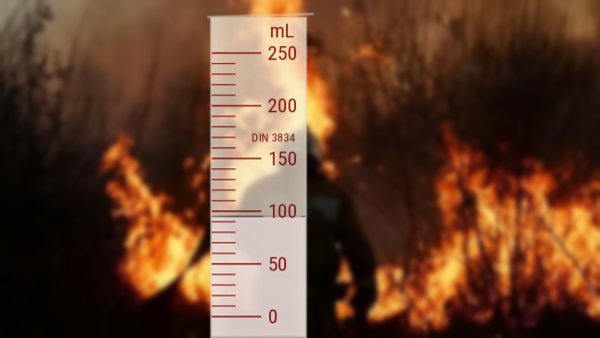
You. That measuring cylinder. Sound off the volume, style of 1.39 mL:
95 mL
